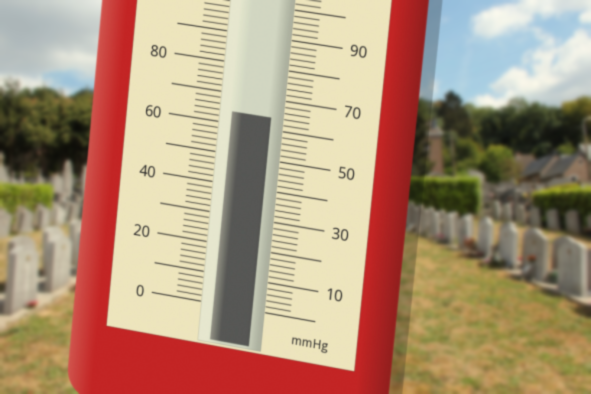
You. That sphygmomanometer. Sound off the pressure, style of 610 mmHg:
64 mmHg
